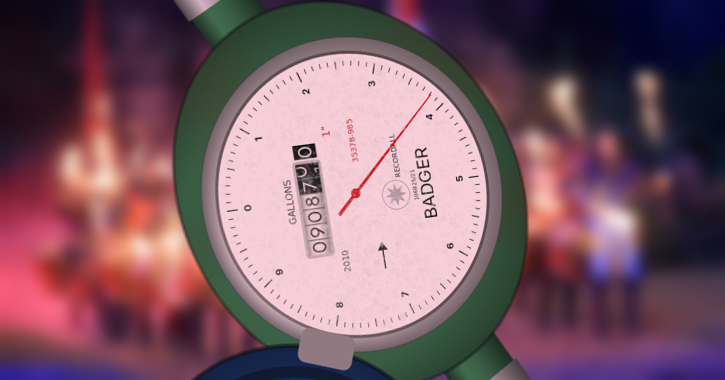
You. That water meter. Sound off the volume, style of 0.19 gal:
908703.8 gal
